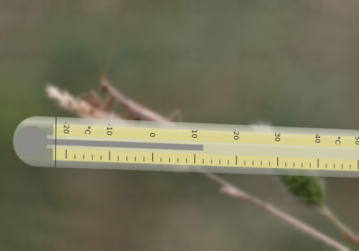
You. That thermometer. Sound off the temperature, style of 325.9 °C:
12 °C
